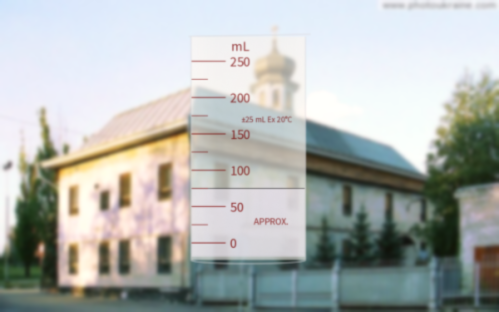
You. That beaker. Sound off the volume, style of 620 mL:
75 mL
